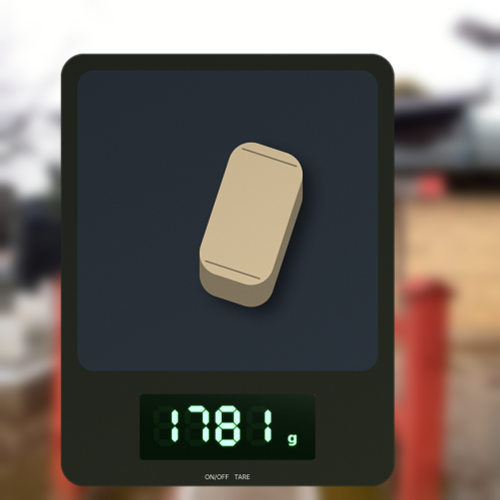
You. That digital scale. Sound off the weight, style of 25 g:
1781 g
